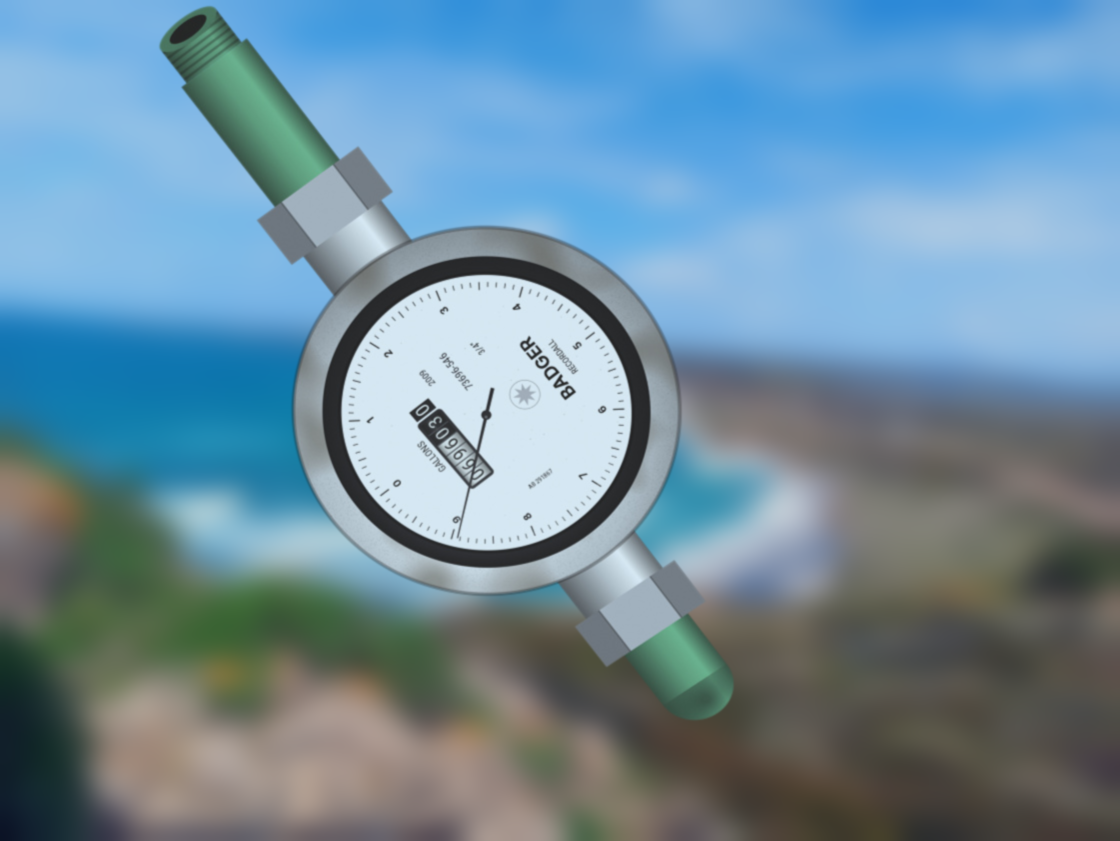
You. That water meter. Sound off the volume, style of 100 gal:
696028.9 gal
